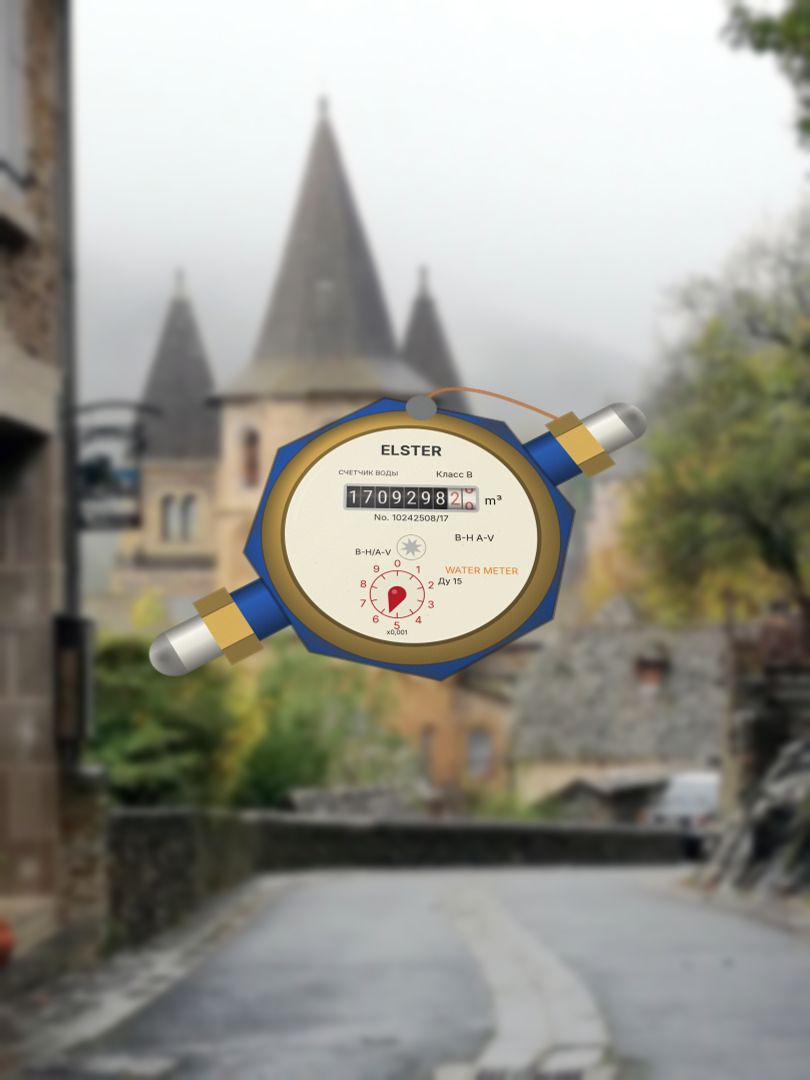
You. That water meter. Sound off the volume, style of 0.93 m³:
1709298.285 m³
